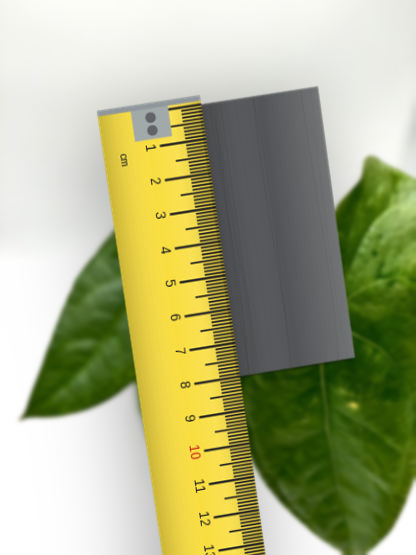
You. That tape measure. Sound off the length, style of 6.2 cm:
8 cm
